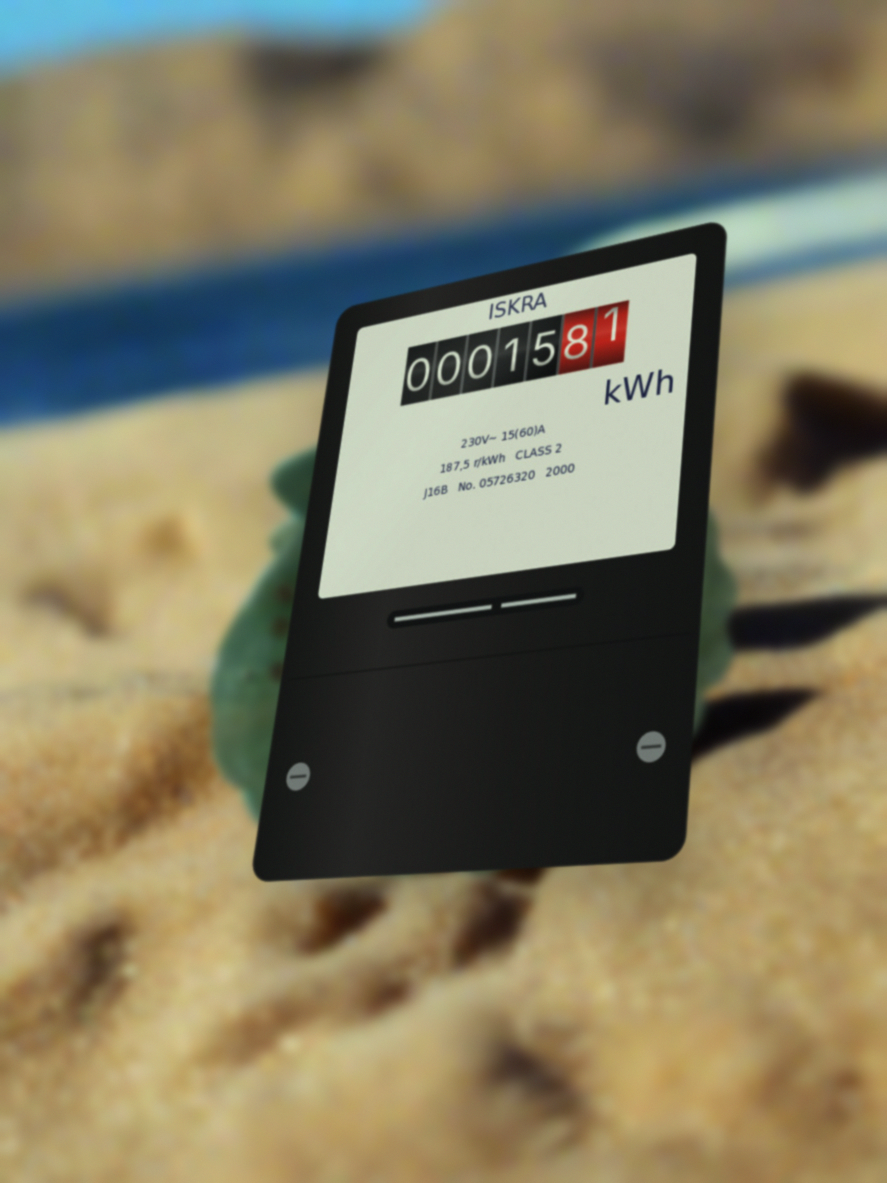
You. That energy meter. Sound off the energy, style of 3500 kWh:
15.81 kWh
